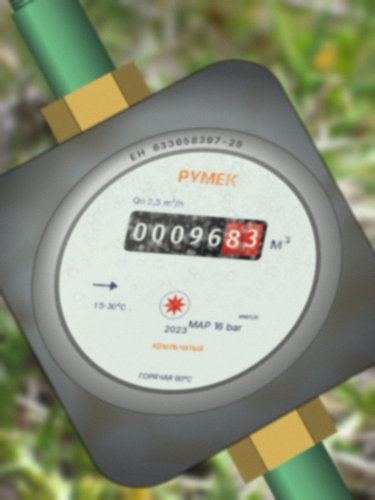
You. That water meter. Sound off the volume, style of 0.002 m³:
96.83 m³
